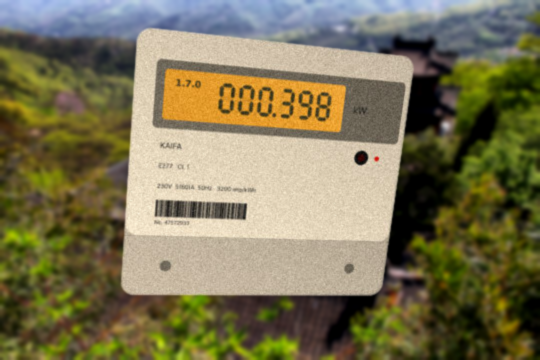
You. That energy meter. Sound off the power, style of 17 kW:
0.398 kW
